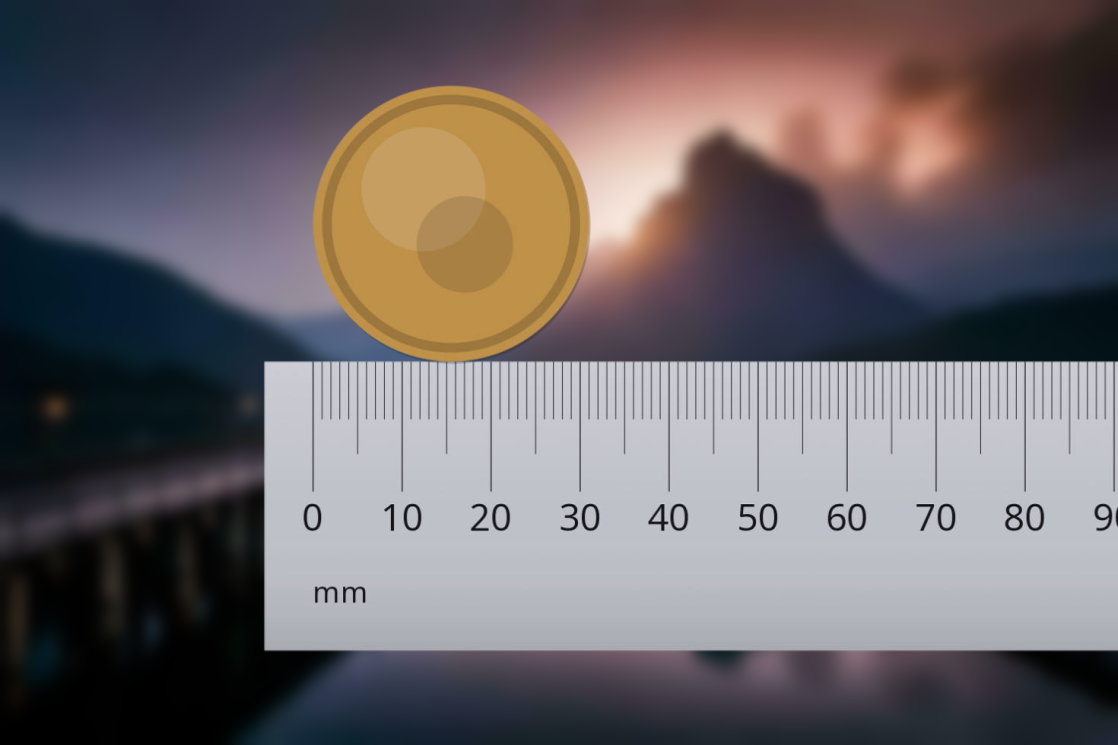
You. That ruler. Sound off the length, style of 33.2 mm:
31 mm
